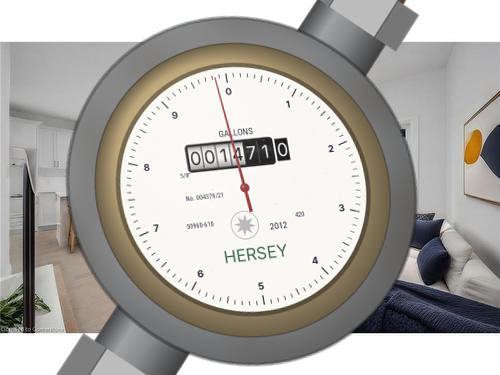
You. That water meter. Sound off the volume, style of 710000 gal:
14709.8 gal
